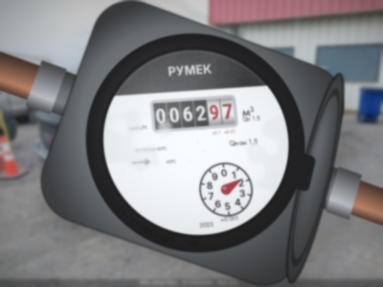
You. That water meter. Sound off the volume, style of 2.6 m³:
62.971 m³
